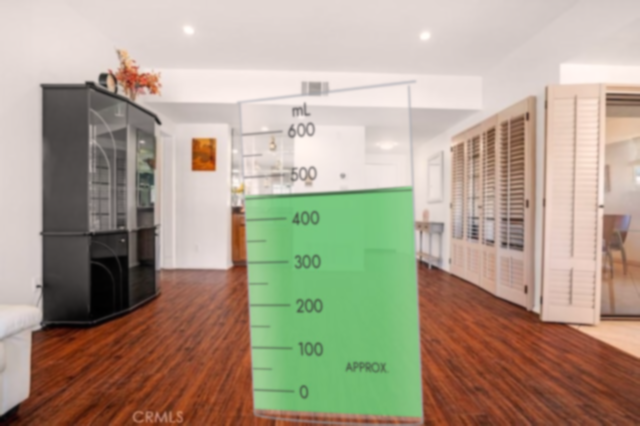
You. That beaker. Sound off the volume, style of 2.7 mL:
450 mL
